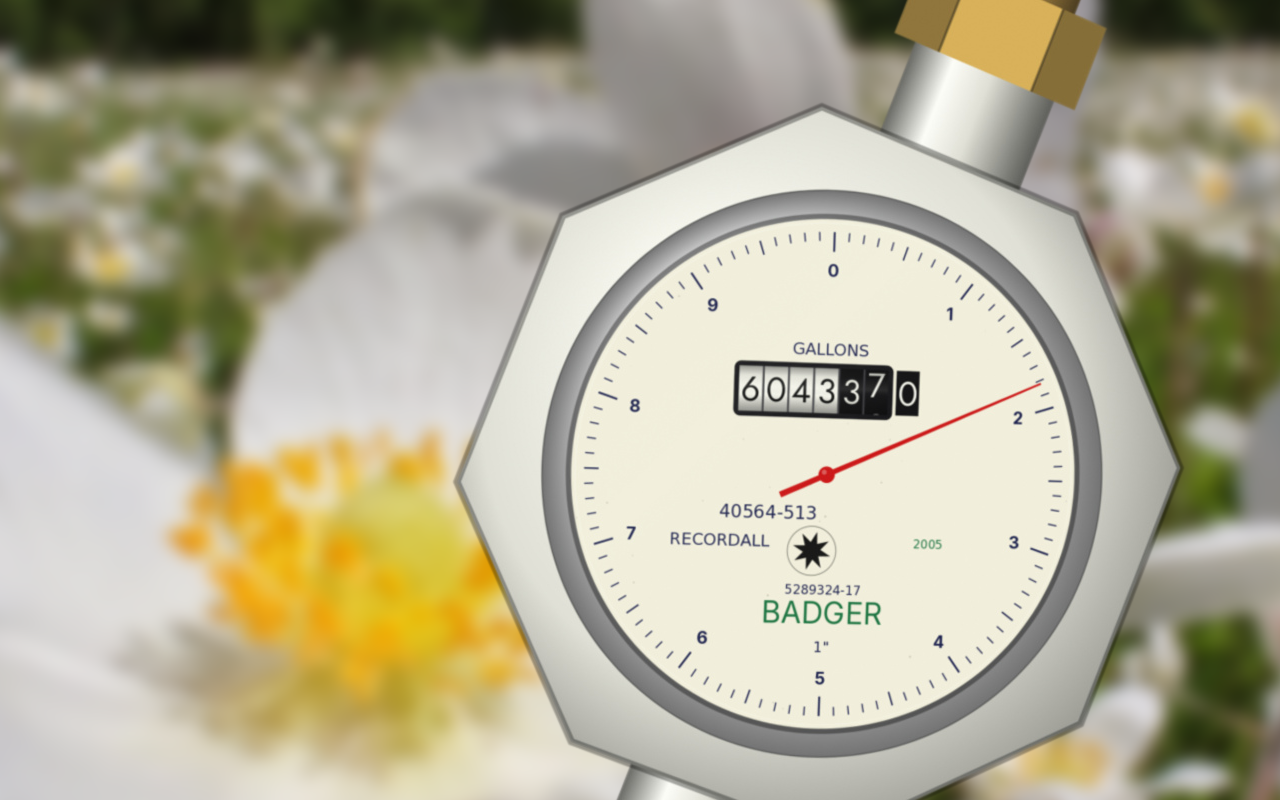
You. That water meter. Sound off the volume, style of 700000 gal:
6043371.8 gal
